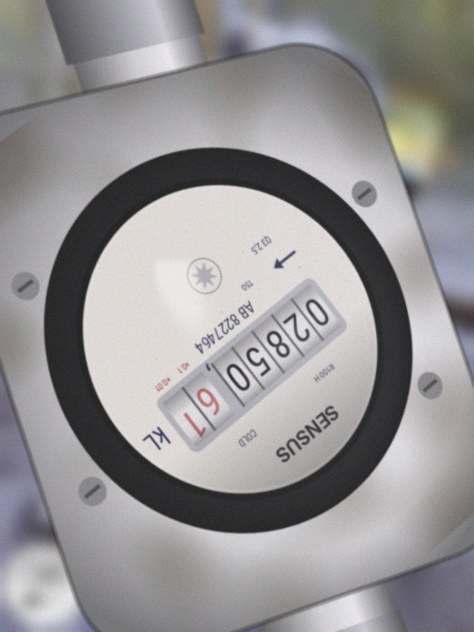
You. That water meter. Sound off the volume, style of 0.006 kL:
2850.61 kL
